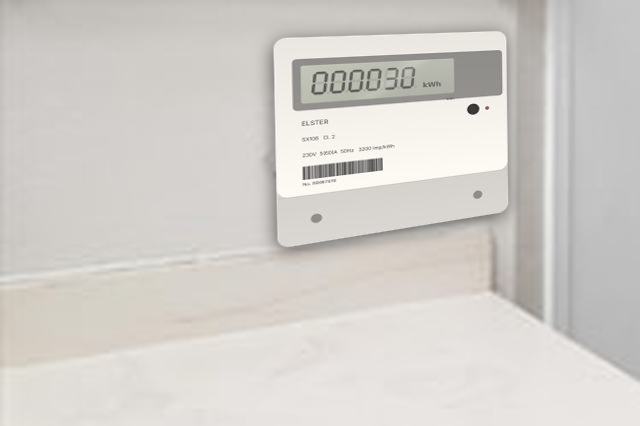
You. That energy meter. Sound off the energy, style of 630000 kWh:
30 kWh
